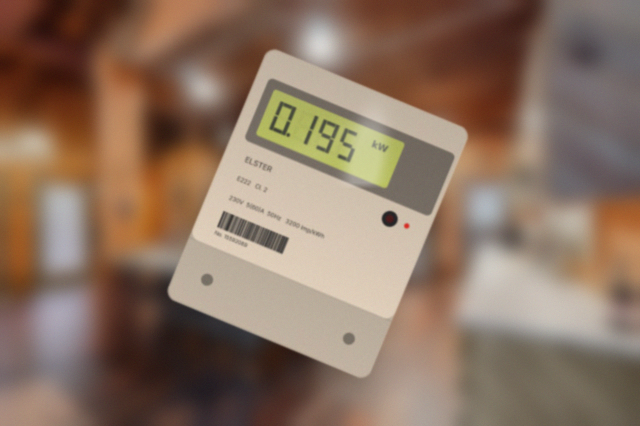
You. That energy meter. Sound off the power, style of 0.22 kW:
0.195 kW
